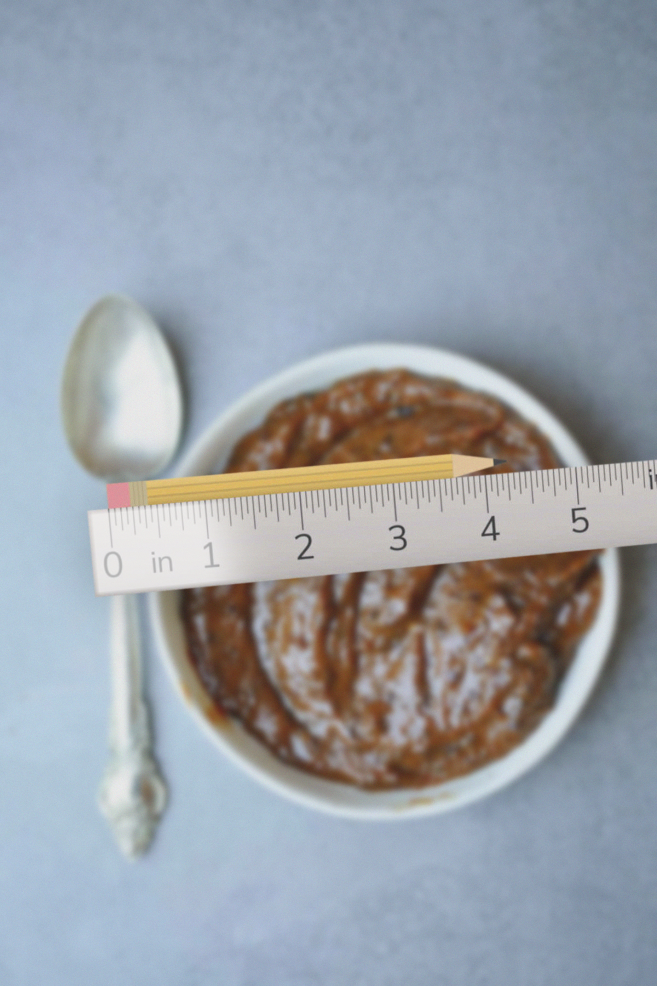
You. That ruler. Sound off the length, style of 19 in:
4.25 in
